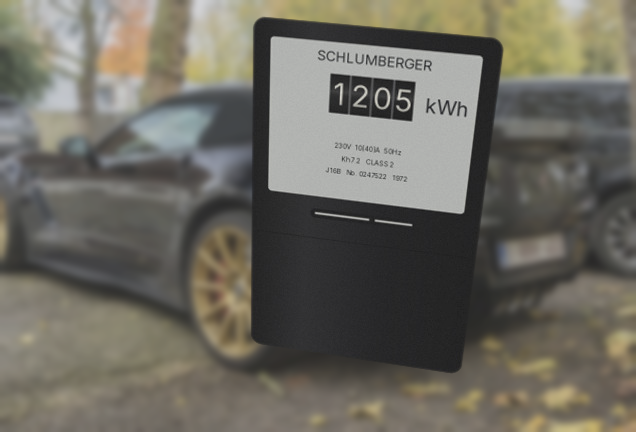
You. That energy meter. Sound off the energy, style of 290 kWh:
1205 kWh
